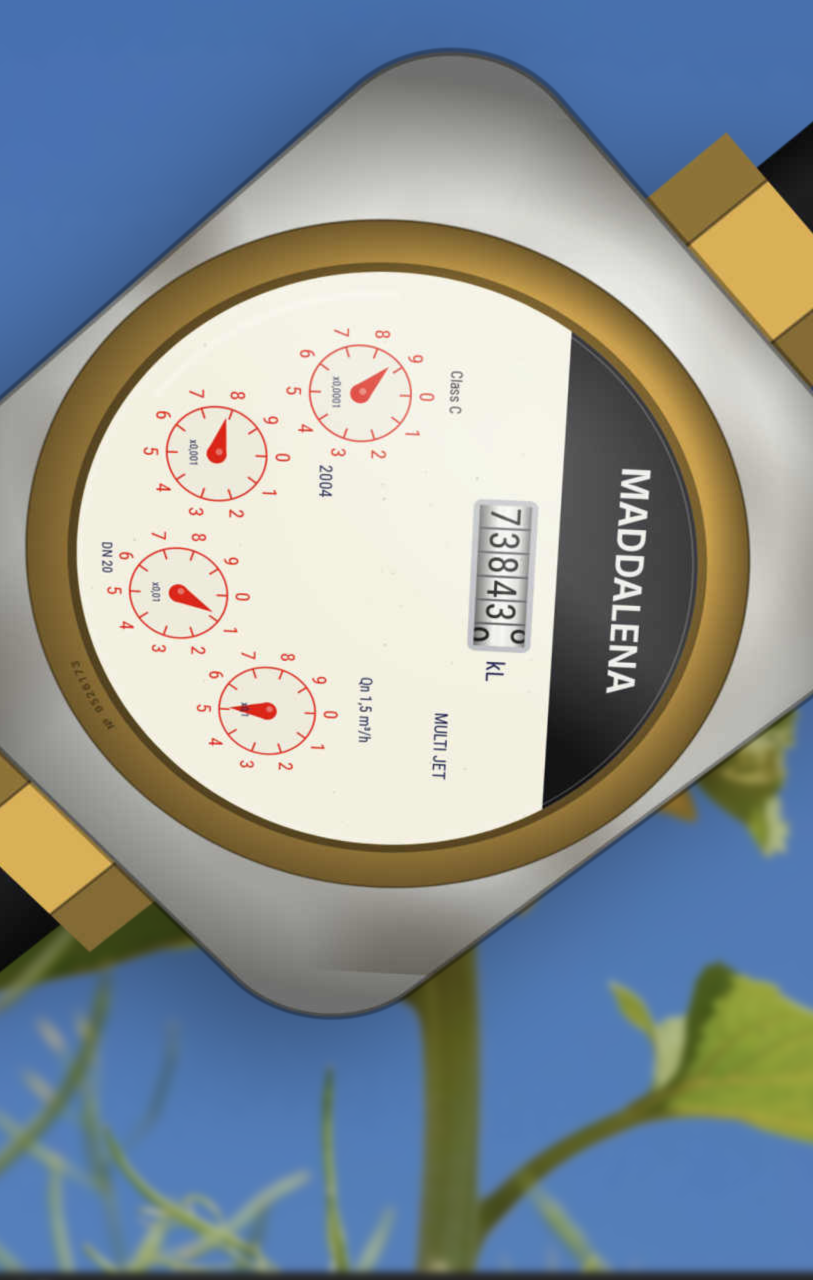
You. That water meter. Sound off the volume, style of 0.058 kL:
738438.5078 kL
